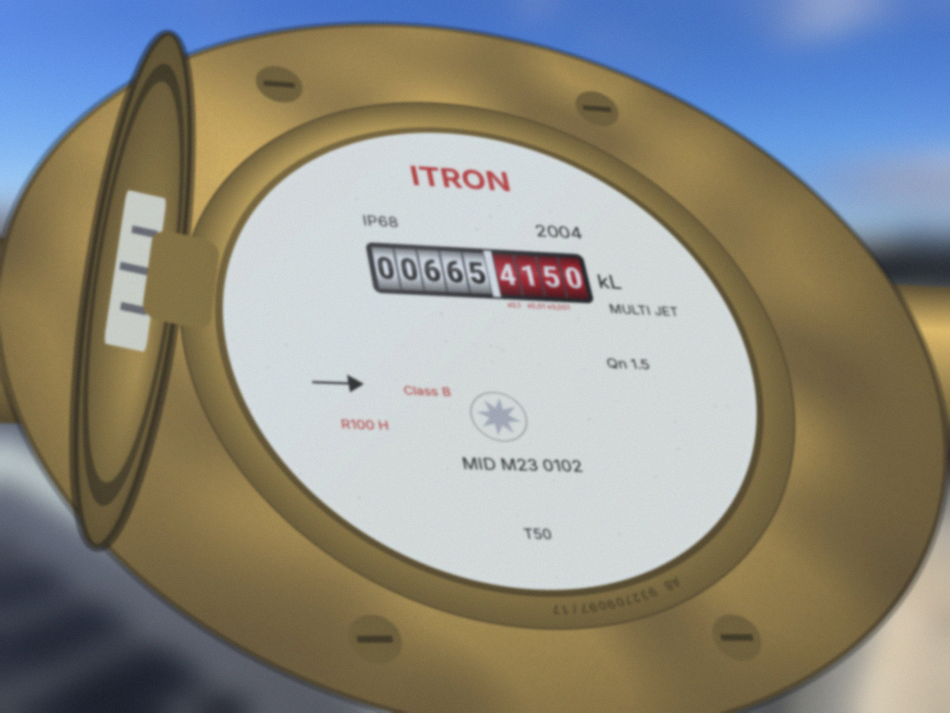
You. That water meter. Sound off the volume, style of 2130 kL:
665.4150 kL
